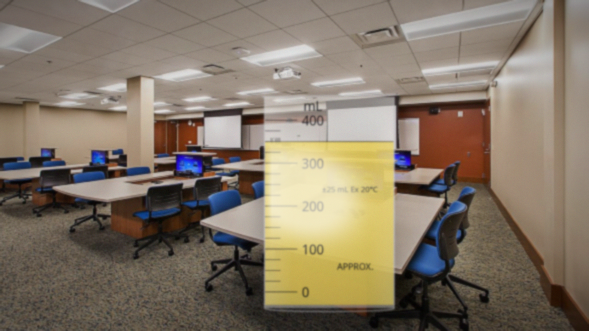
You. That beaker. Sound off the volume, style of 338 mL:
350 mL
